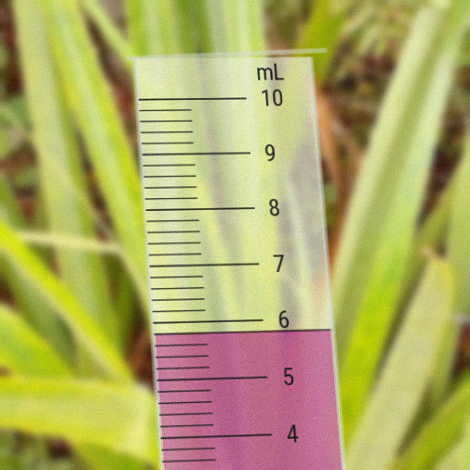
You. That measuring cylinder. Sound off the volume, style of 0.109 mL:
5.8 mL
